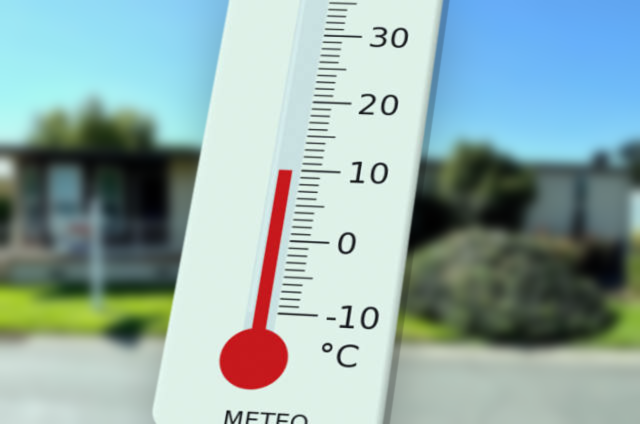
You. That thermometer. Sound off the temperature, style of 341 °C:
10 °C
